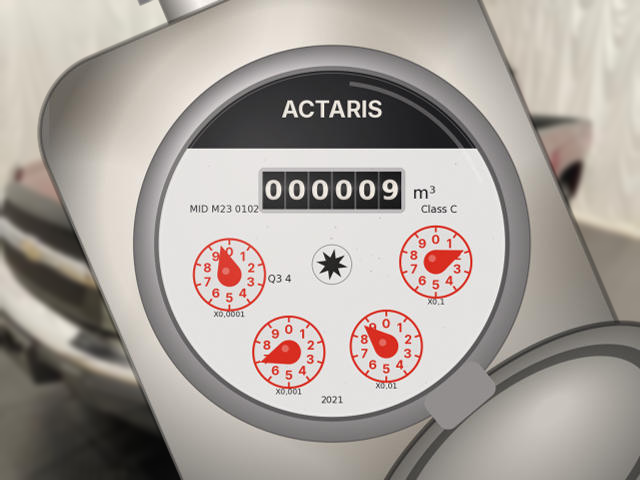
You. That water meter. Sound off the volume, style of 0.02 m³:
9.1869 m³
